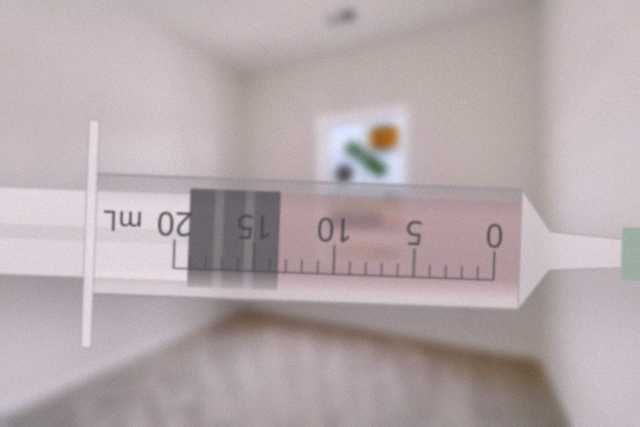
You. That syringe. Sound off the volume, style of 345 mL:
13.5 mL
